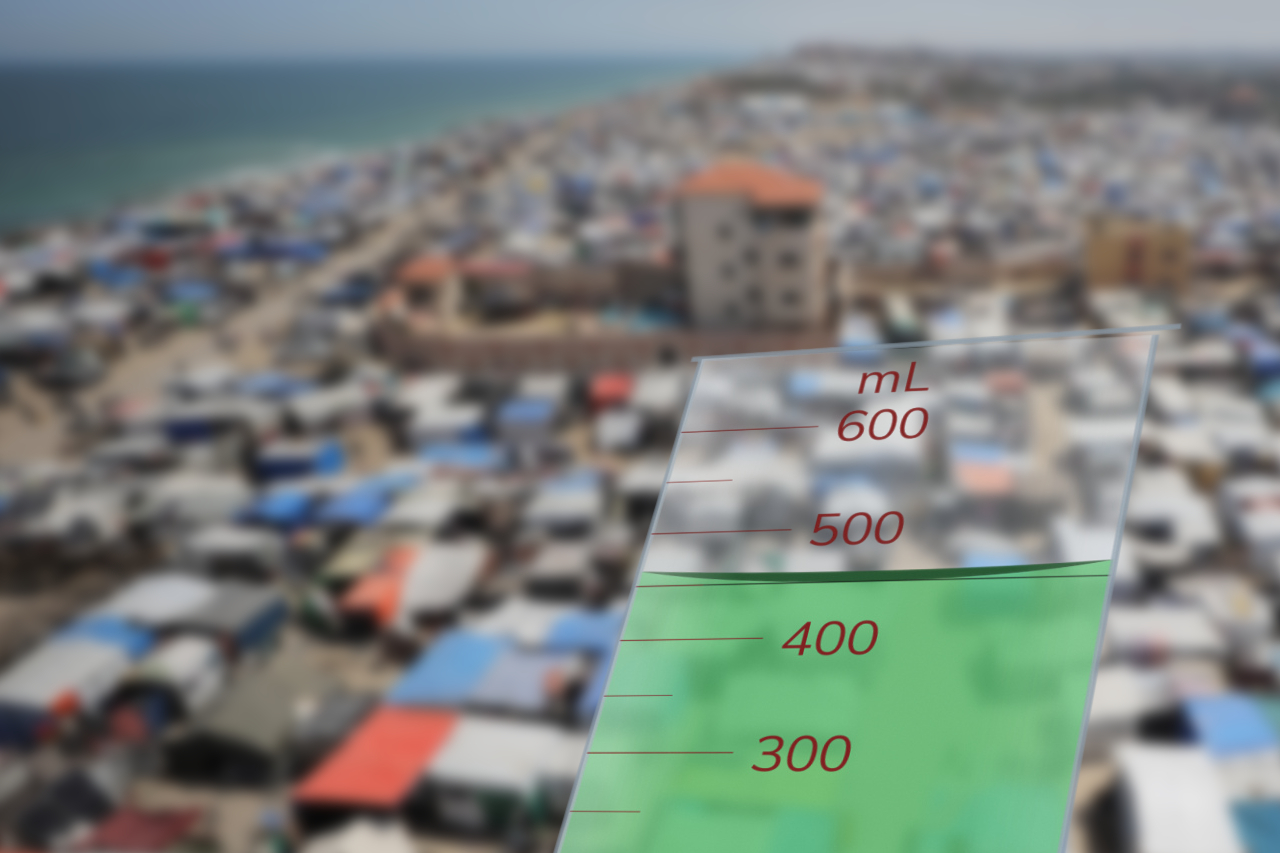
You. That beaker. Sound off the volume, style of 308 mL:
450 mL
